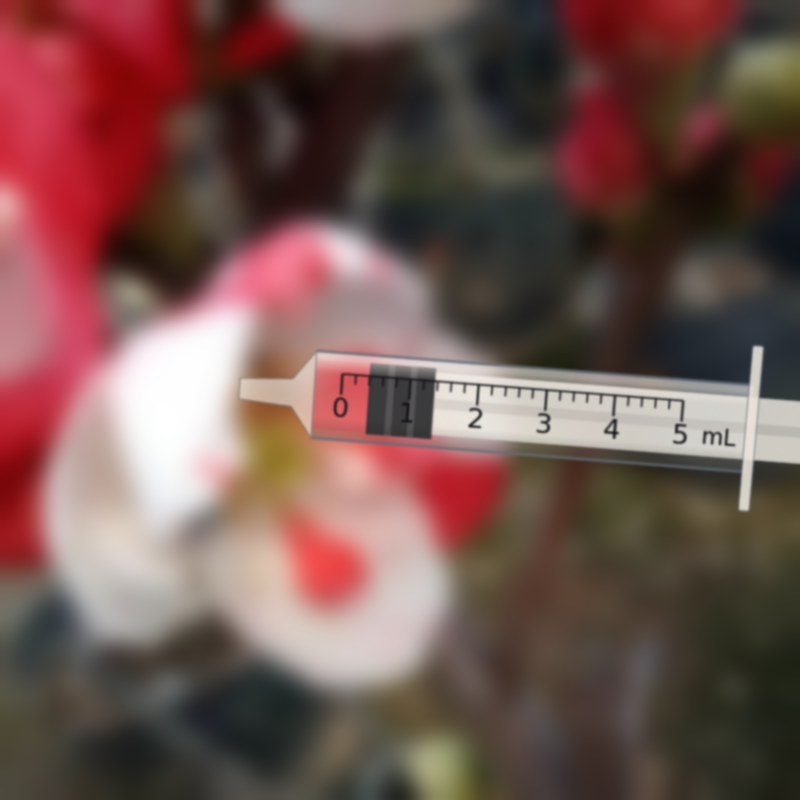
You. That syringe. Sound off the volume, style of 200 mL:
0.4 mL
